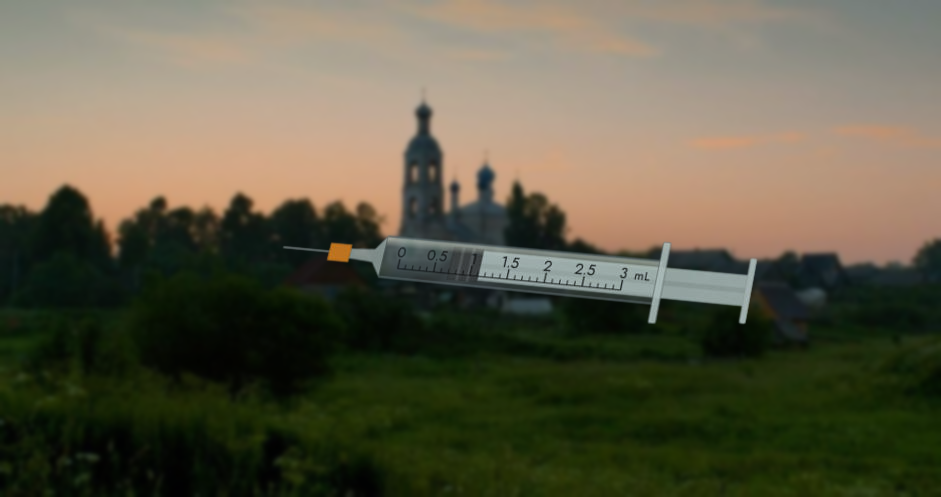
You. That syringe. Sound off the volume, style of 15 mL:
0.7 mL
